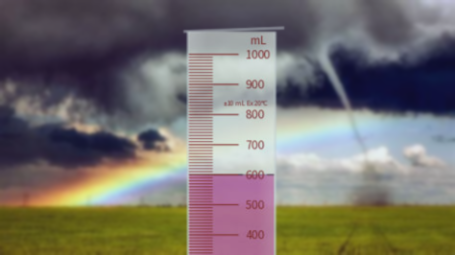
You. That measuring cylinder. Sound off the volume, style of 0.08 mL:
600 mL
